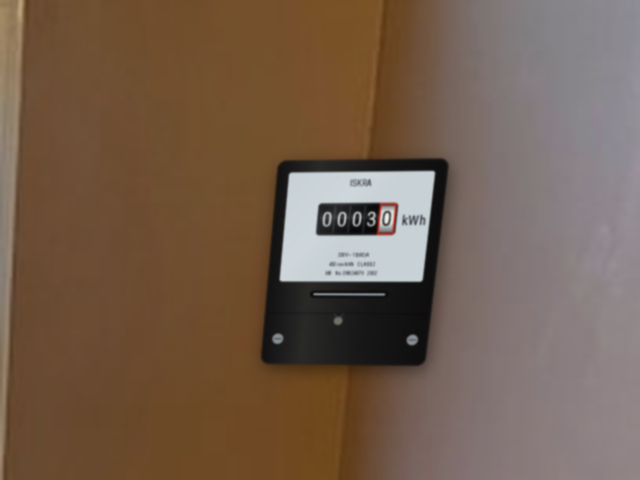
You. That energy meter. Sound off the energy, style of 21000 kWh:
3.0 kWh
